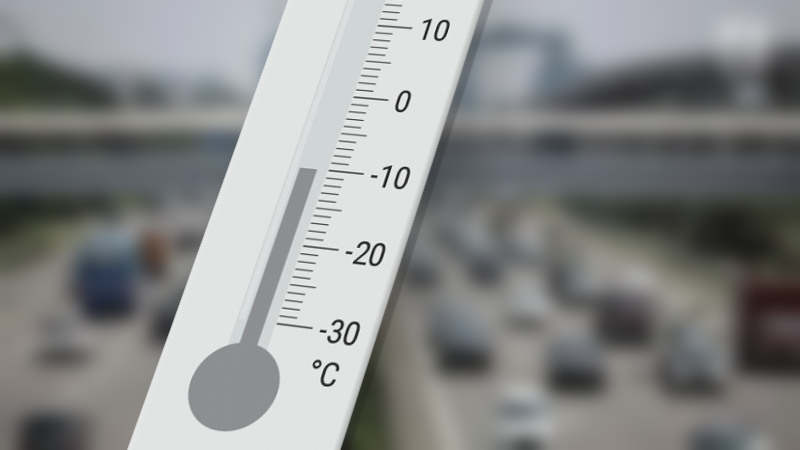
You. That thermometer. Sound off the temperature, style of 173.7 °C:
-10 °C
